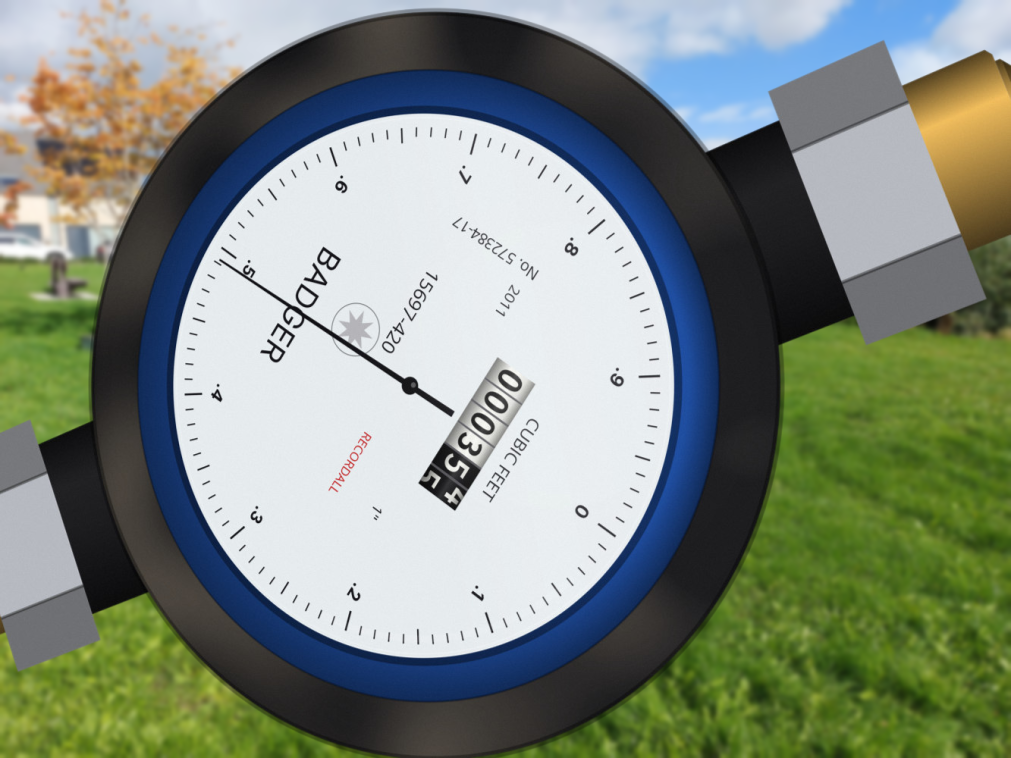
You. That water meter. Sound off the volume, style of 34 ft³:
354.49 ft³
